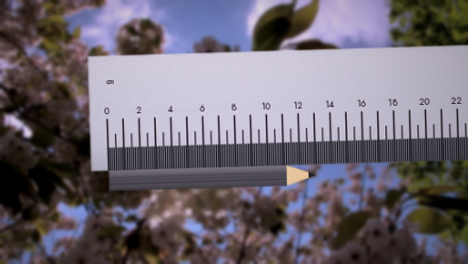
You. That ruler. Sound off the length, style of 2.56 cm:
13 cm
